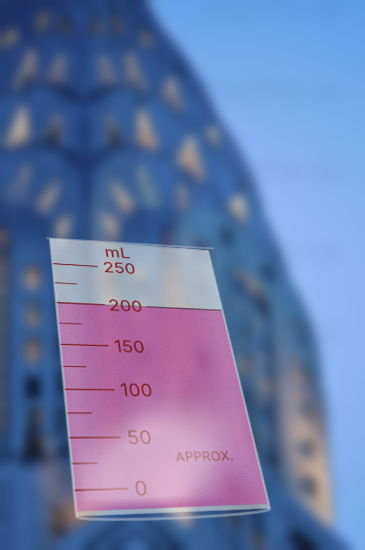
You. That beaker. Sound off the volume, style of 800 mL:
200 mL
